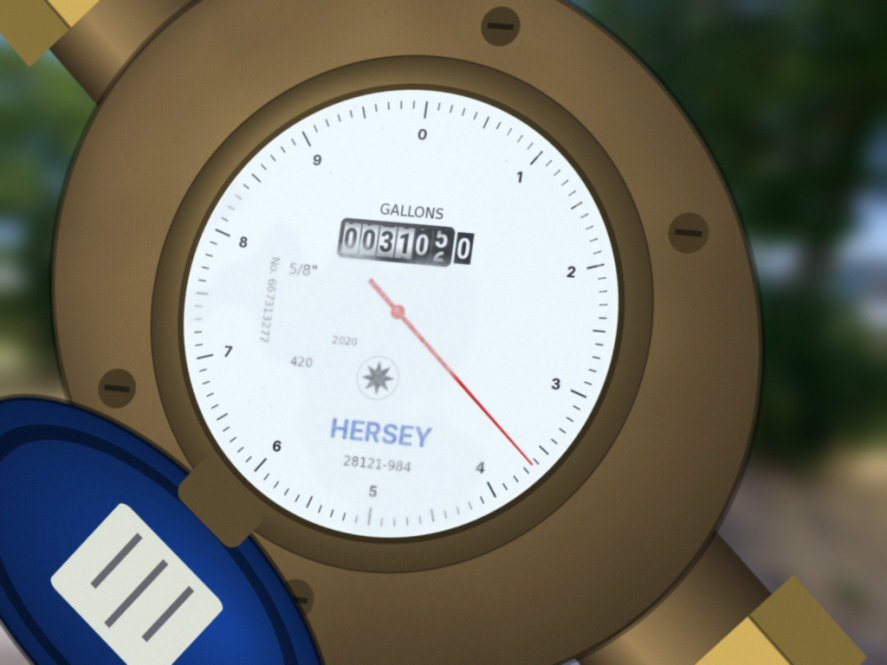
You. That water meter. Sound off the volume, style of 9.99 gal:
31053.6 gal
